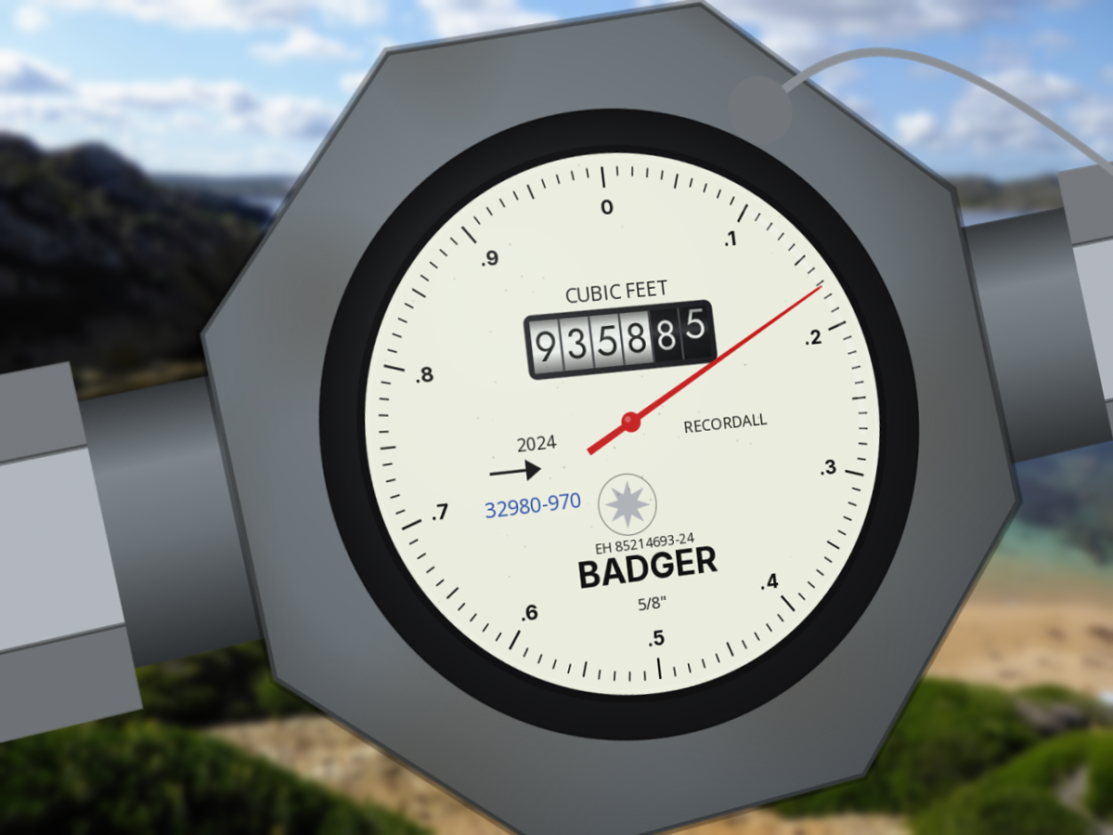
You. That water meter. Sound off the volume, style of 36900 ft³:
935885.17 ft³
